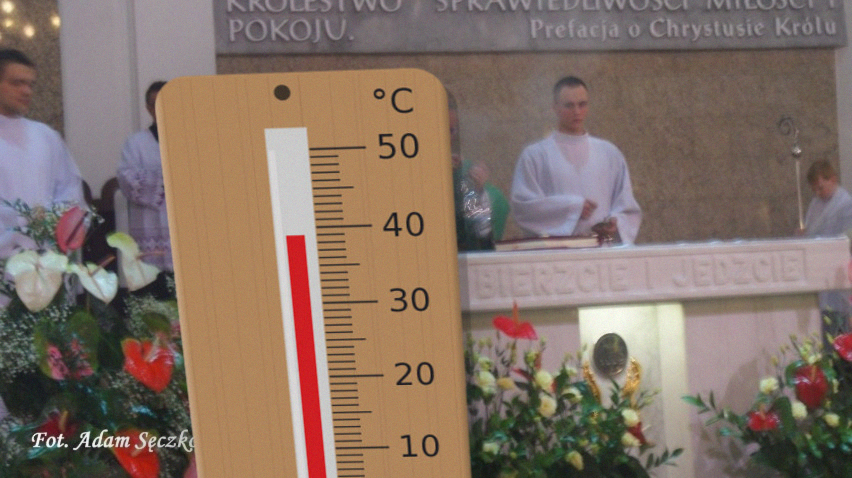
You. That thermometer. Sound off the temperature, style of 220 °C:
39 °C
